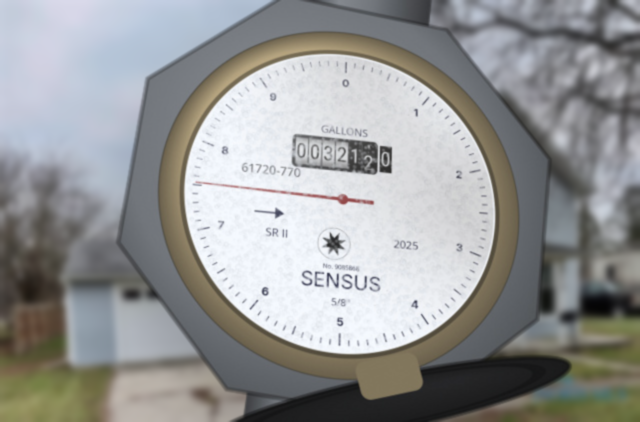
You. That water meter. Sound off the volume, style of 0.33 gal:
32117.5 gal
